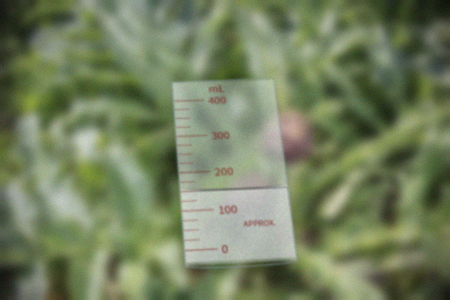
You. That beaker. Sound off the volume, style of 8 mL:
150 mL
